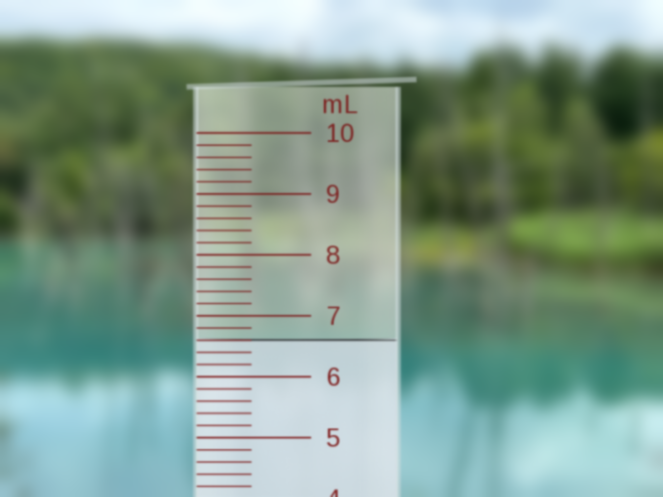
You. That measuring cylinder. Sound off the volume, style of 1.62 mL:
6.6 mL
